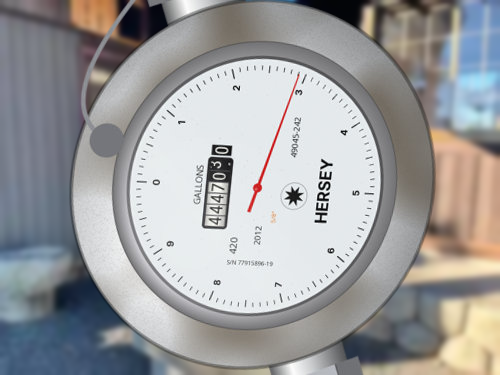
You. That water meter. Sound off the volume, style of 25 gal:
4447032.9 gal
